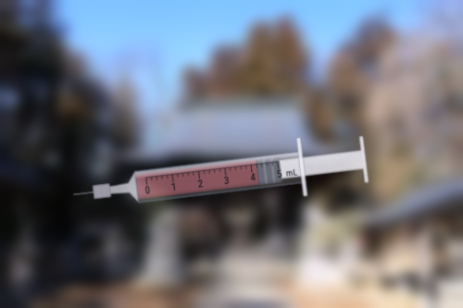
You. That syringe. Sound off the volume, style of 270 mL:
4.2 mL
